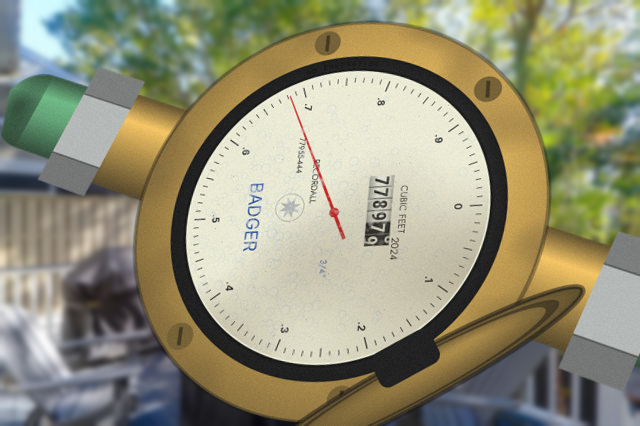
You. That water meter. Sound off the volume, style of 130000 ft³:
778978.68 ft³
